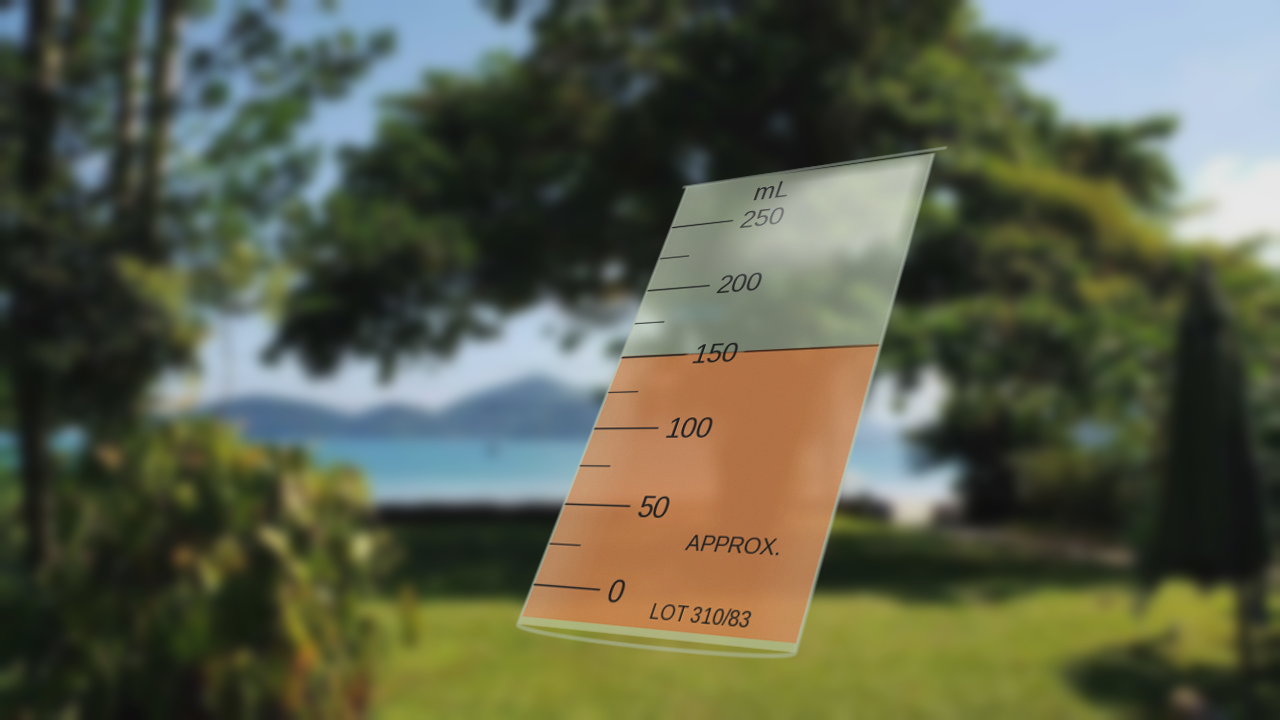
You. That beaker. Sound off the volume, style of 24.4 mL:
150 mL
